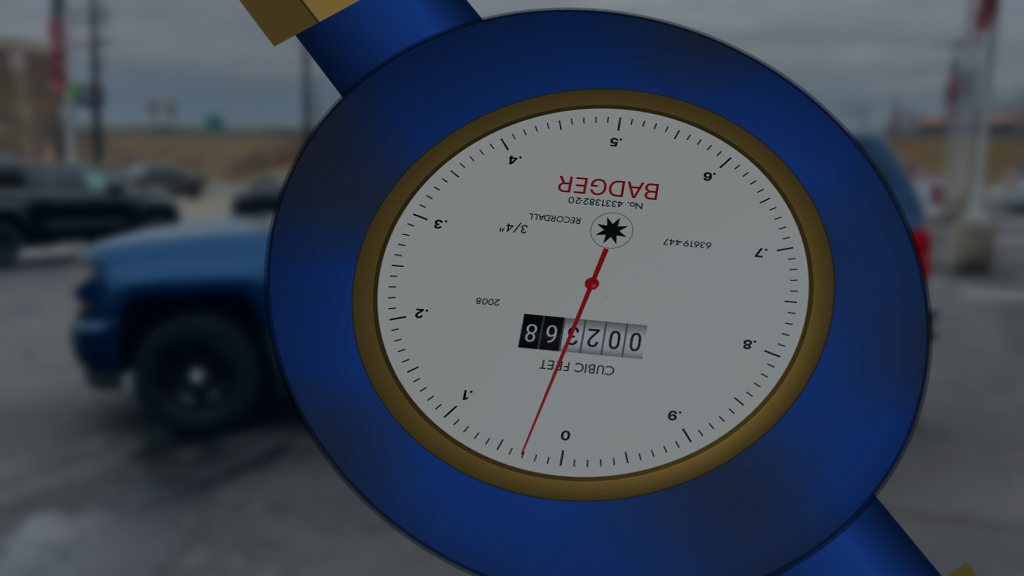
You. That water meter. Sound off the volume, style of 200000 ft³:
2368.03 ft³
